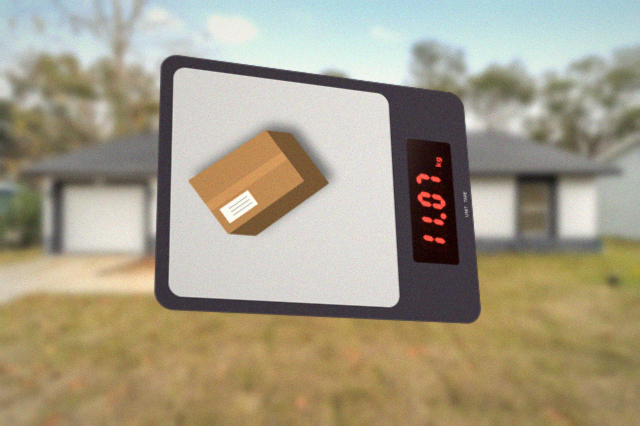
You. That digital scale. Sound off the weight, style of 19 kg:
11.07 kg
